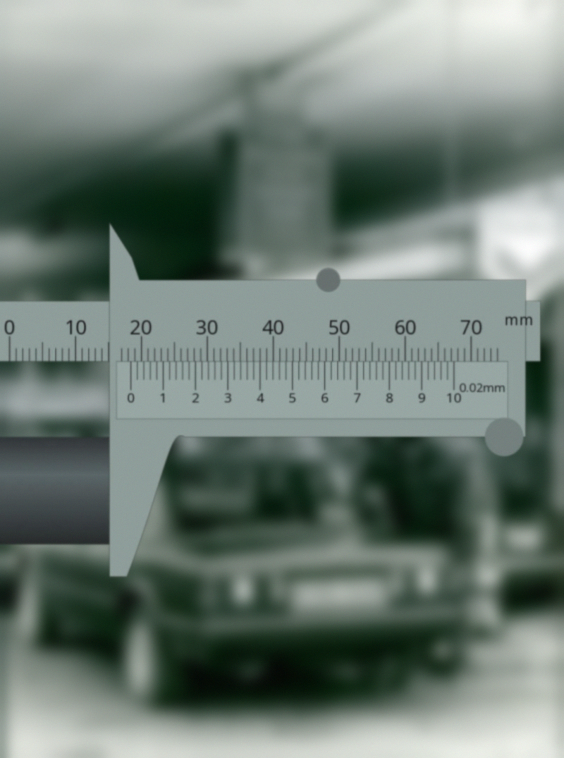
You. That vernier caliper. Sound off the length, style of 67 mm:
18.4 mm
